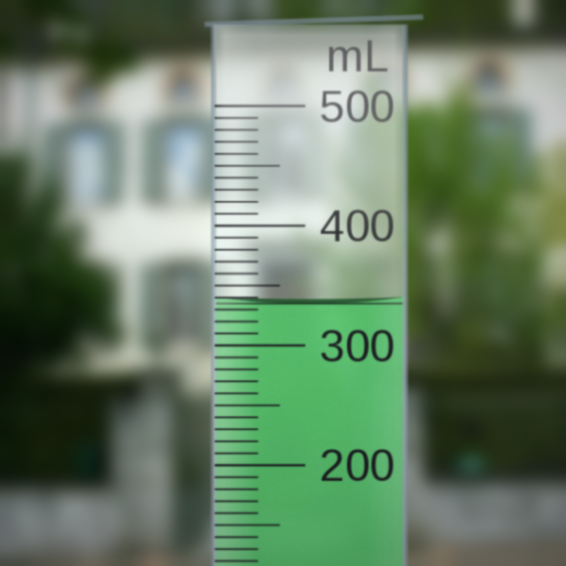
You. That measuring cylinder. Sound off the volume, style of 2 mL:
335 mL
